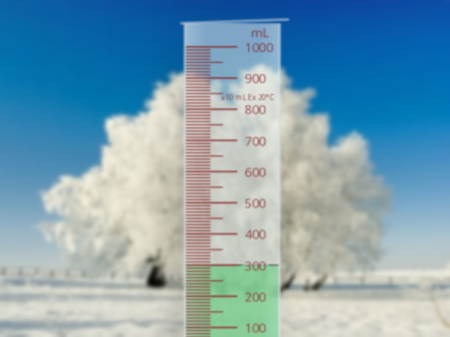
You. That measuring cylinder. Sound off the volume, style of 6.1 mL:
300 mL
